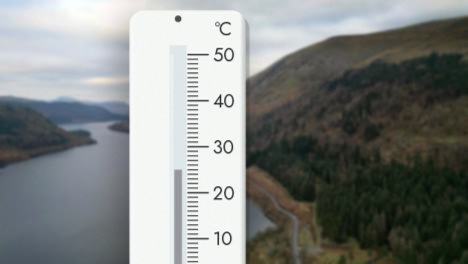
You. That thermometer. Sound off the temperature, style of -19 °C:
25 °C
